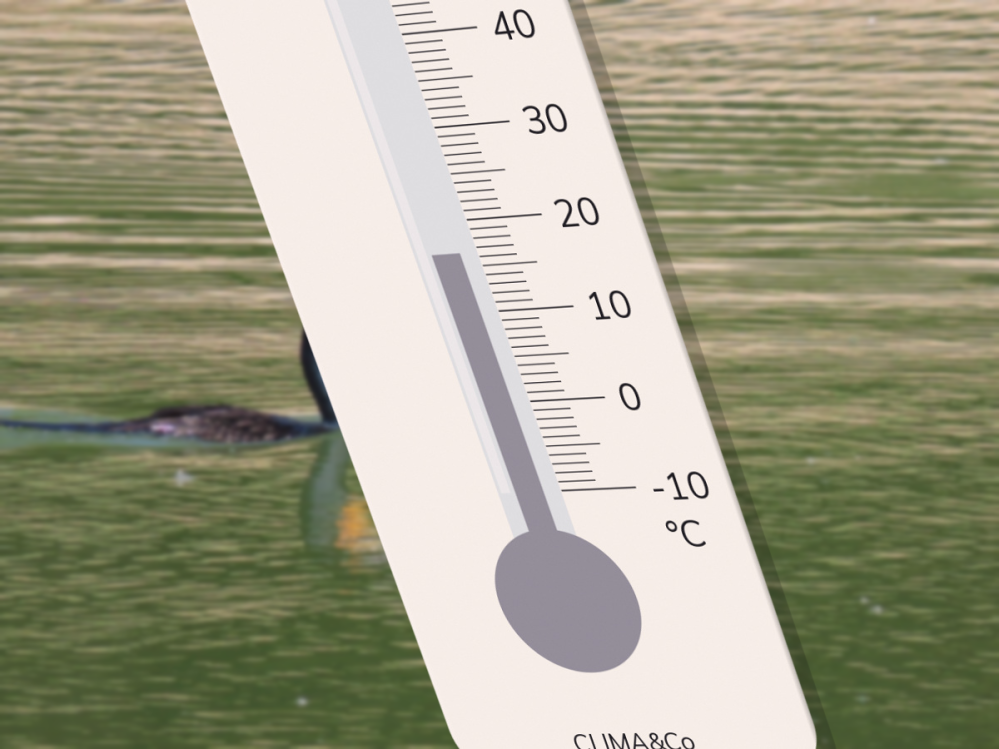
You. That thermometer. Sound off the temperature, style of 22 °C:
16.5 °C
